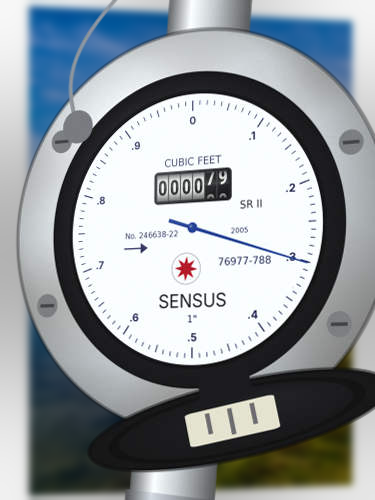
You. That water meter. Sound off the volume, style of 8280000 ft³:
79.30 ft³
